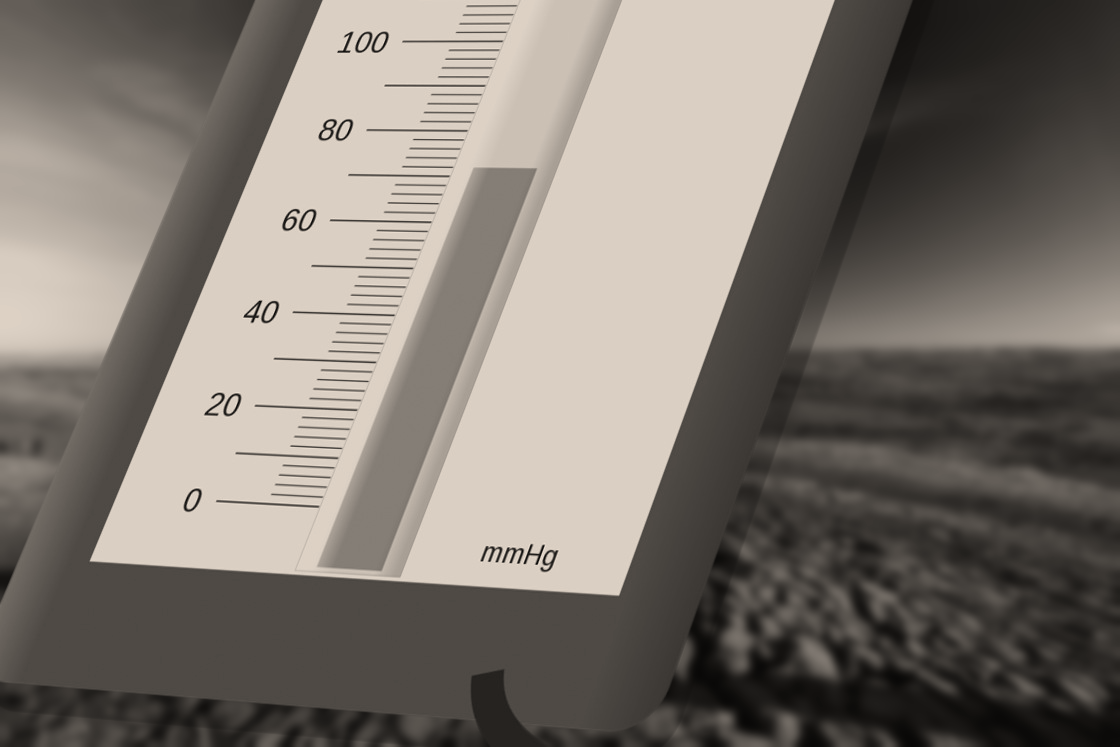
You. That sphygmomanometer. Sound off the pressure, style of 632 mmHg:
72 mmHg
